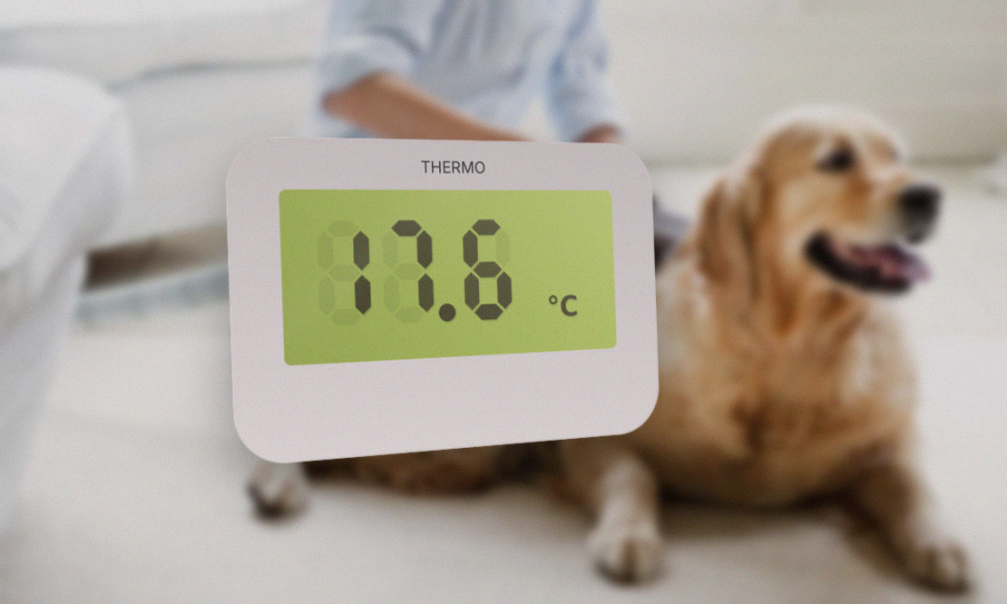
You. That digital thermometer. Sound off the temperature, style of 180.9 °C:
17.6 °C
